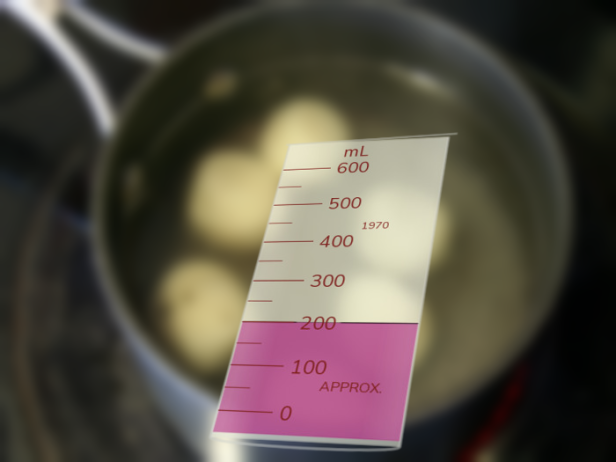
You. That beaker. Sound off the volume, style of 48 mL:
200 mL
